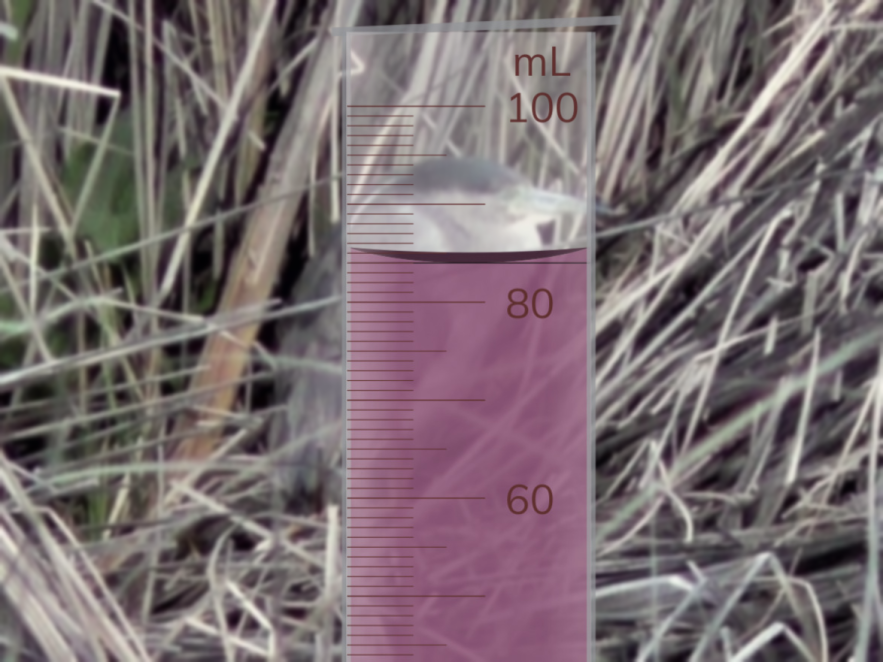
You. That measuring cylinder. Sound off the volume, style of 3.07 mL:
84 mL
